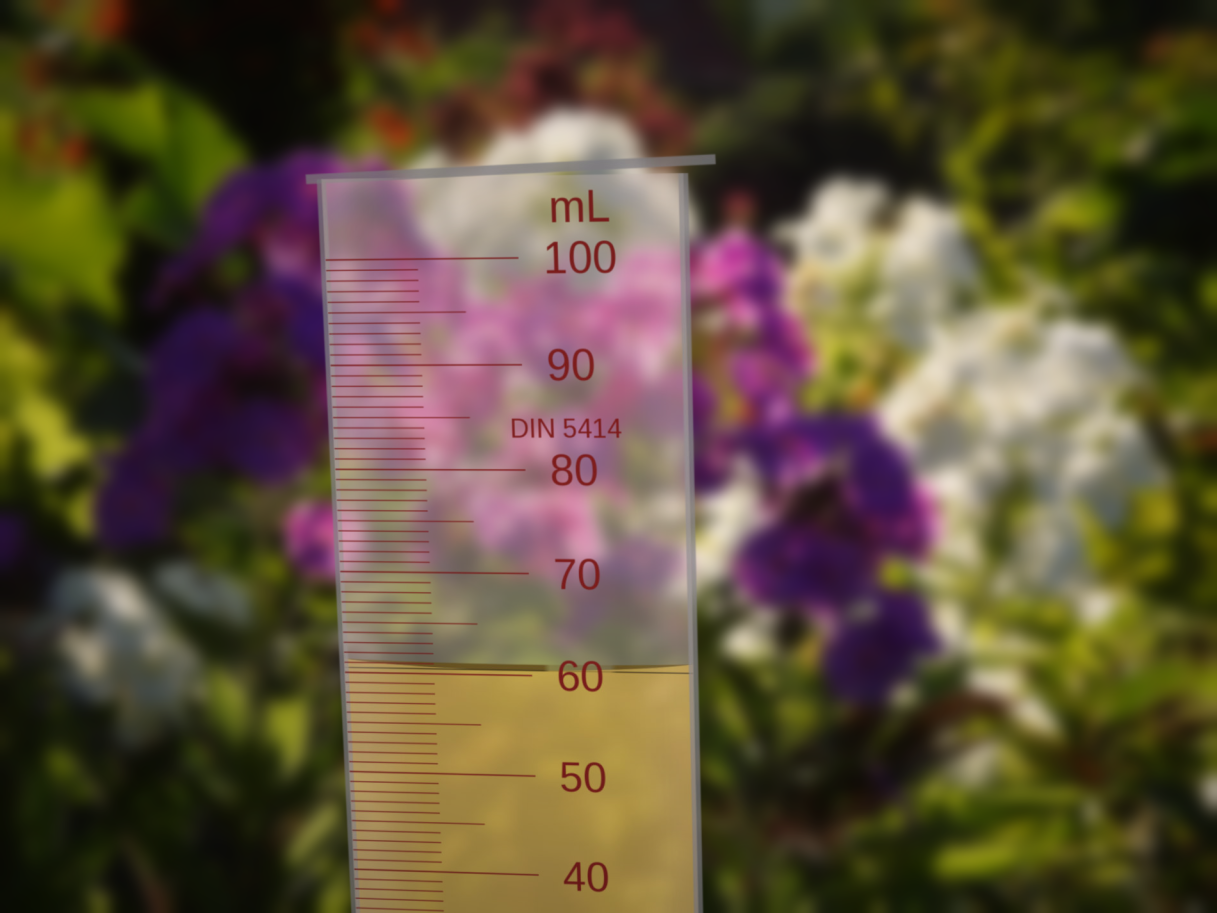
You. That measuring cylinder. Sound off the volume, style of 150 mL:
60.5 mL
